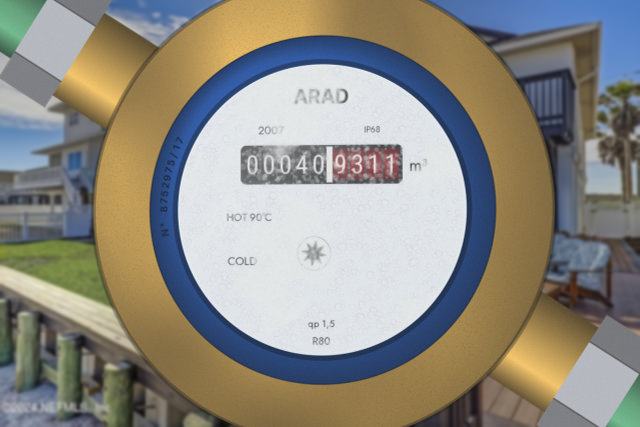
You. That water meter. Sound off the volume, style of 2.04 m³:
40.9311 m³
